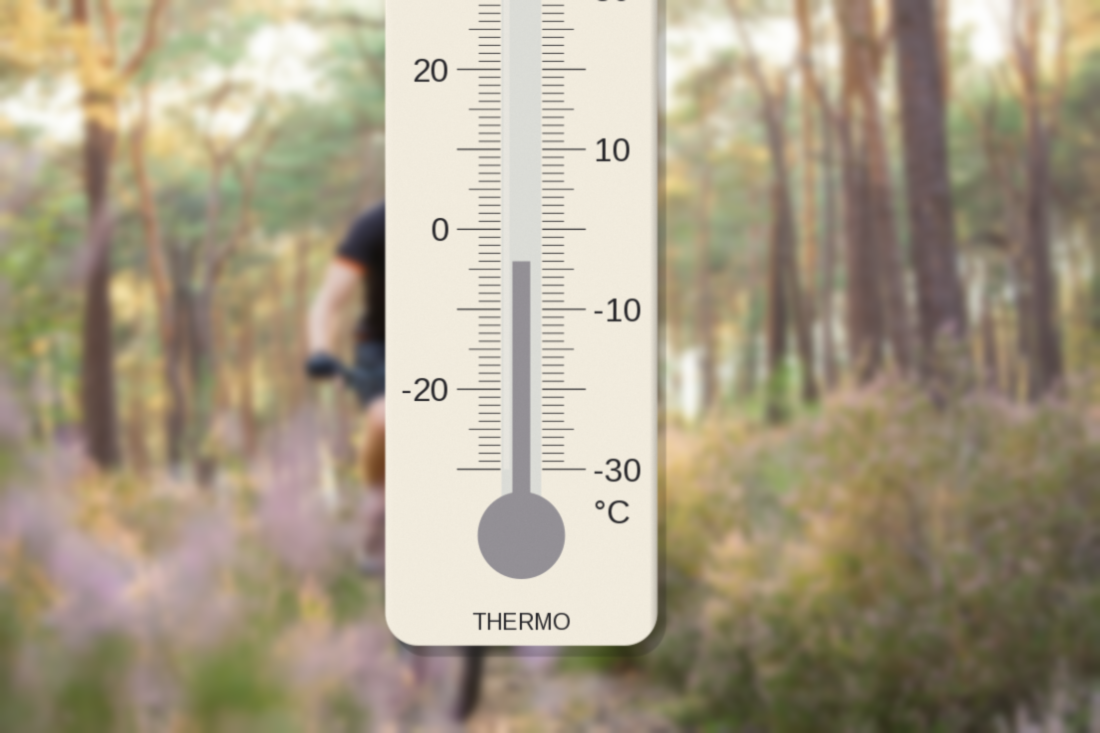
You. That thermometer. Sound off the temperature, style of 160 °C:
-4 °C
